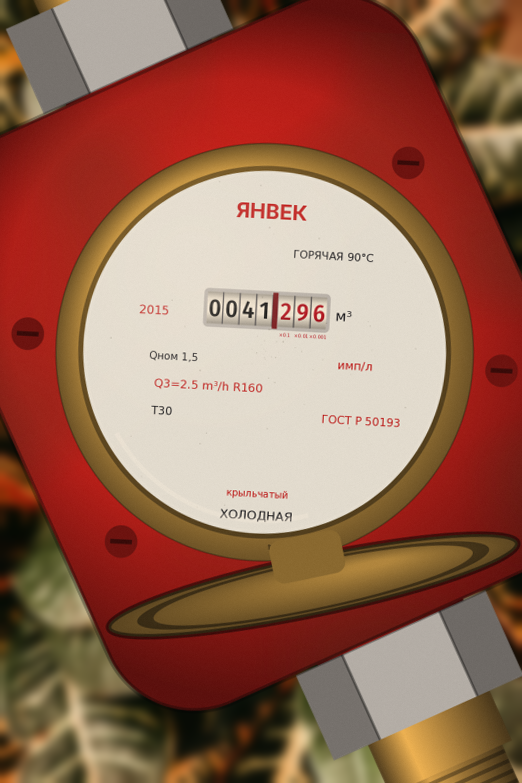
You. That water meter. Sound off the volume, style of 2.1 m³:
41.296 m³
